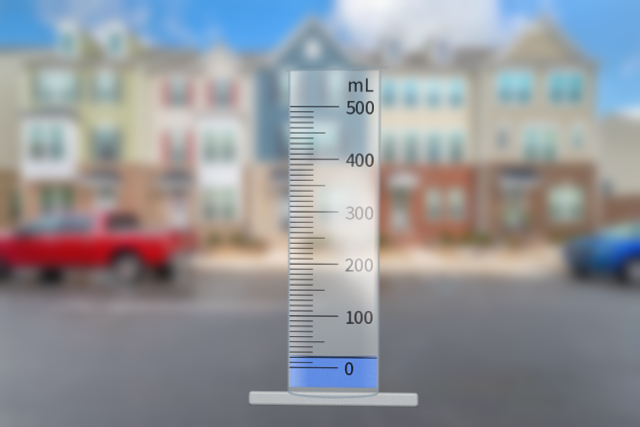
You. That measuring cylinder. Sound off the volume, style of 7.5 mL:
20 mL
